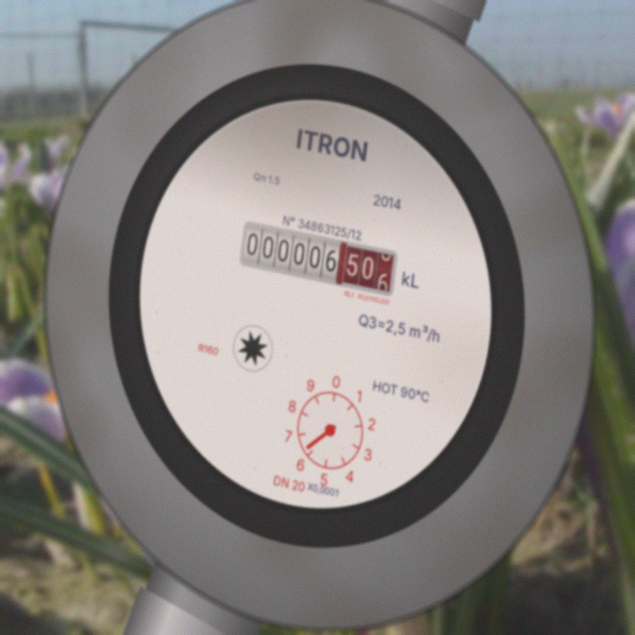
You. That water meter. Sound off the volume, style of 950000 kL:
6.5056 kL
